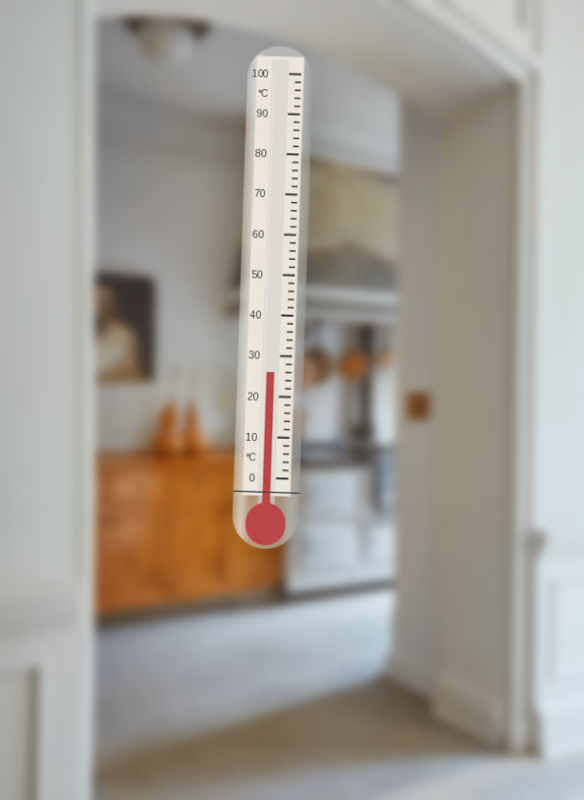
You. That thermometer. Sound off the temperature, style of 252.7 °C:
26 °C
